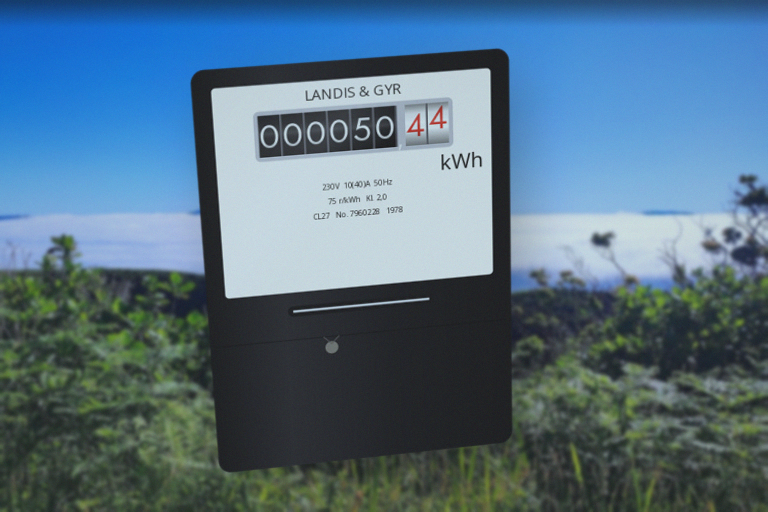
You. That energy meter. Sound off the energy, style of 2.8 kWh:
50.44 kWh
